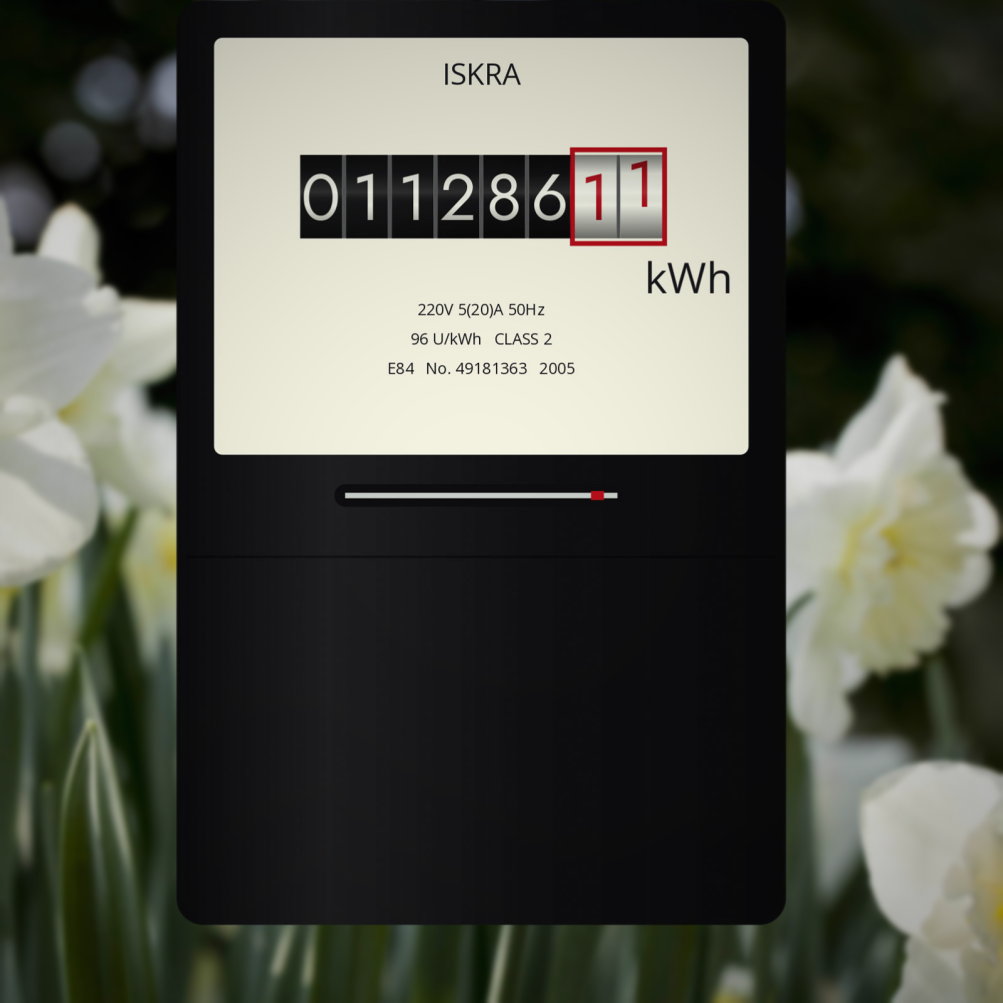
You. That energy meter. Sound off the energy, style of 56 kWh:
11286.11 kWh
